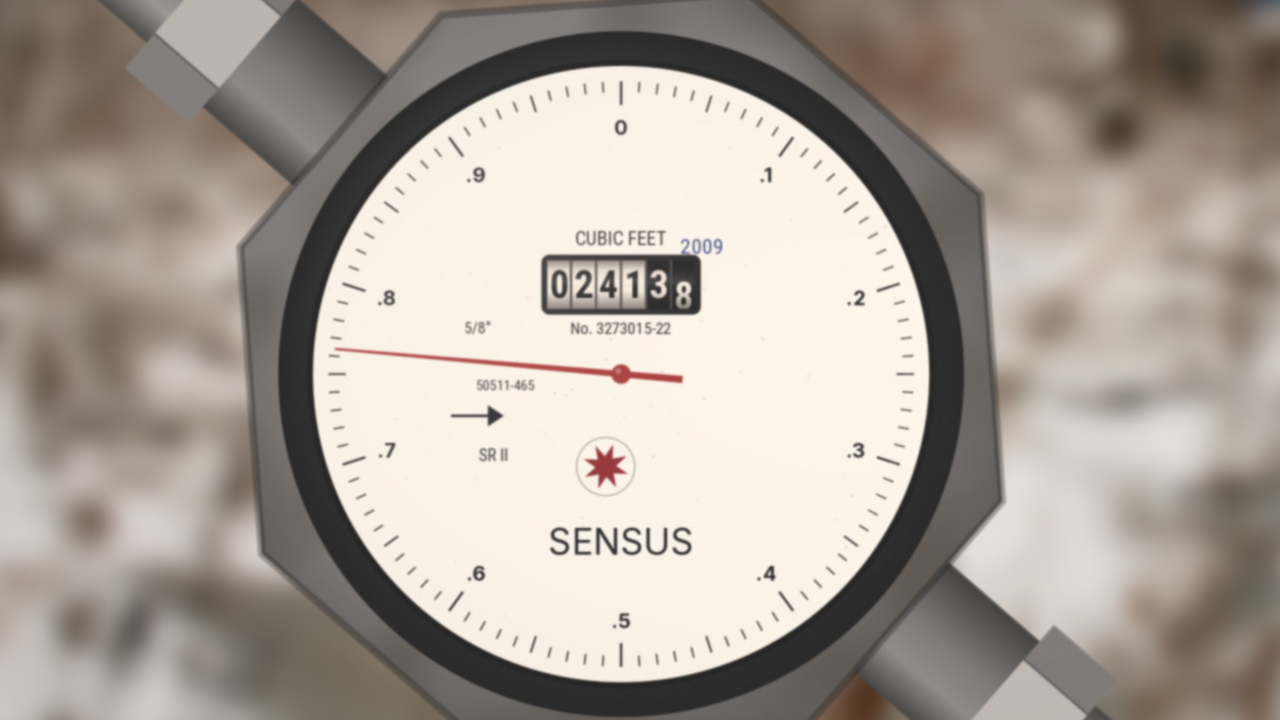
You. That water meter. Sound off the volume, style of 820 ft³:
24137.76 ft³
